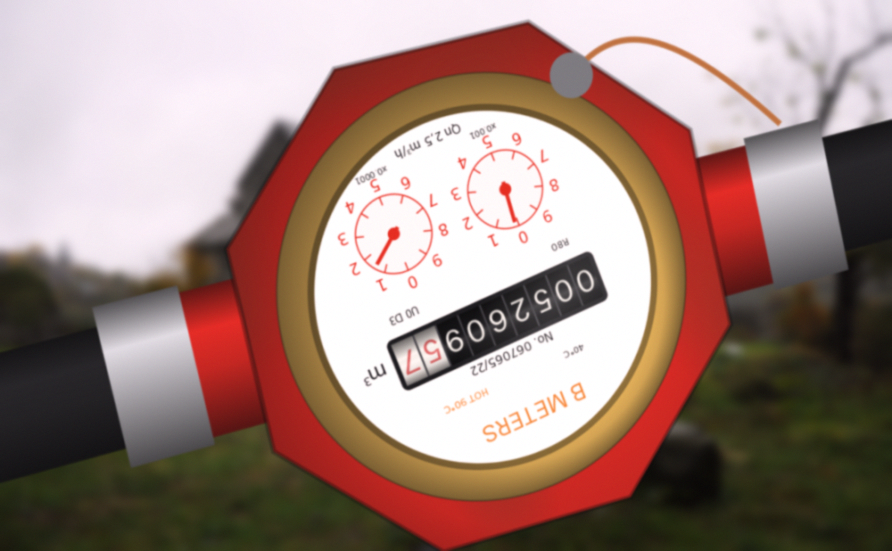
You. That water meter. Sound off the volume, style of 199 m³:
52609.5701 m³
